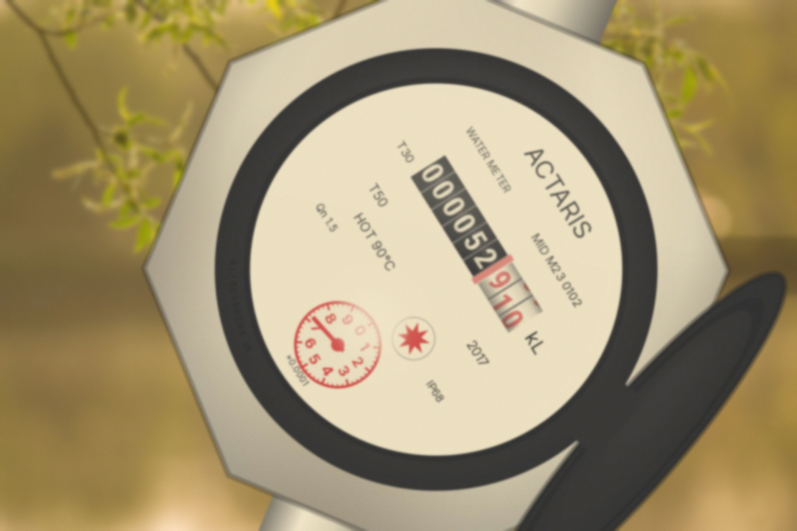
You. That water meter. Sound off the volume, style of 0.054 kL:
52.9097 kL
